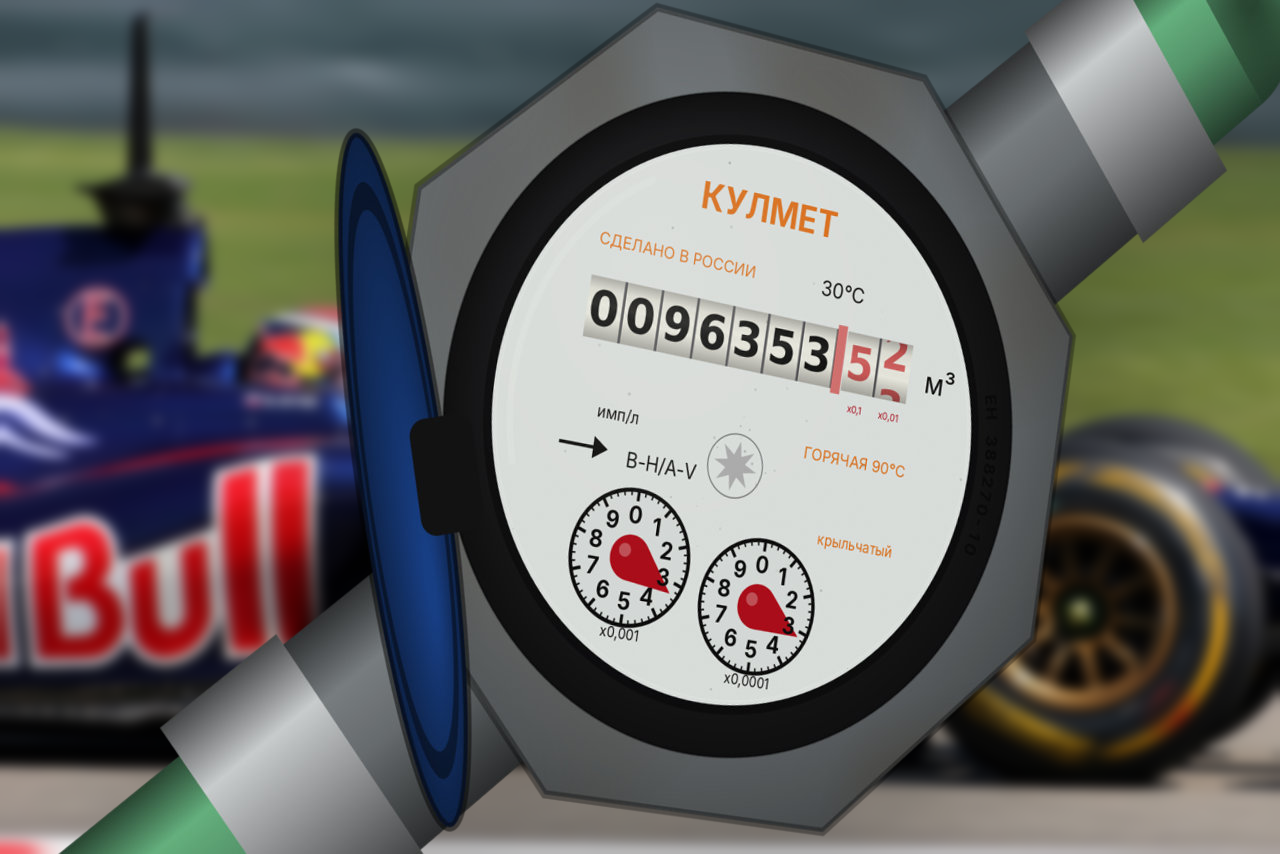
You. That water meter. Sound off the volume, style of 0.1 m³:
96353.5233 m³
